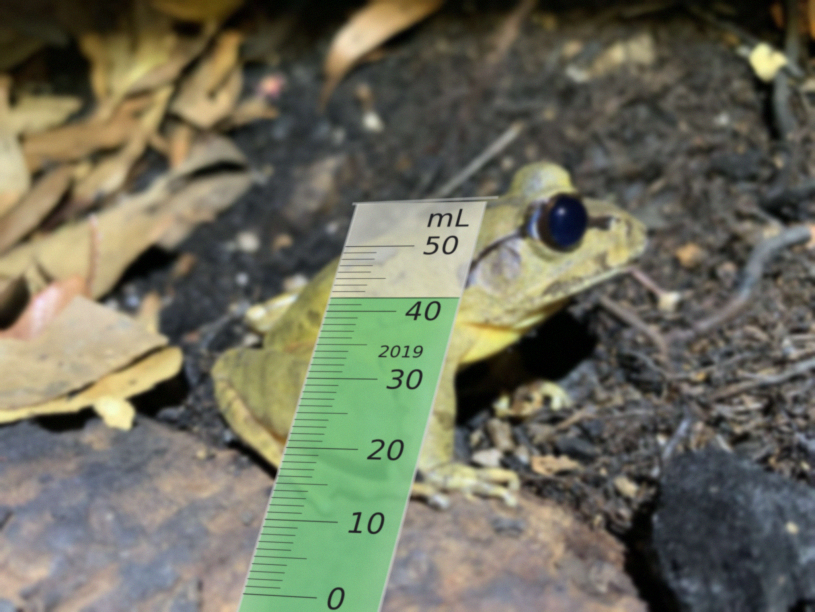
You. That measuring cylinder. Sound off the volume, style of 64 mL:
42 mL
